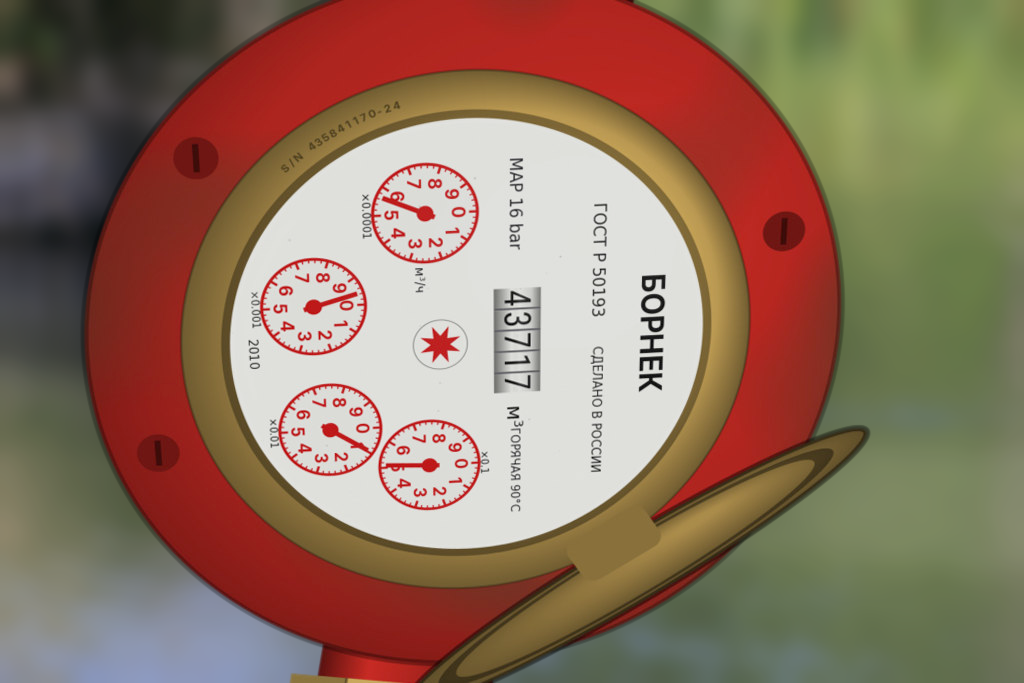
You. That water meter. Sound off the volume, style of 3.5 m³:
43717.5095 m³
